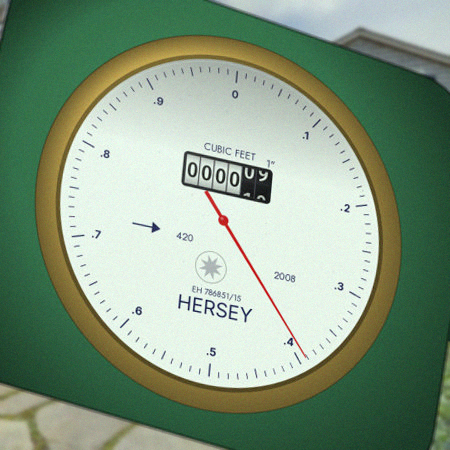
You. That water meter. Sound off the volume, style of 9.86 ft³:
9.39 ft³
